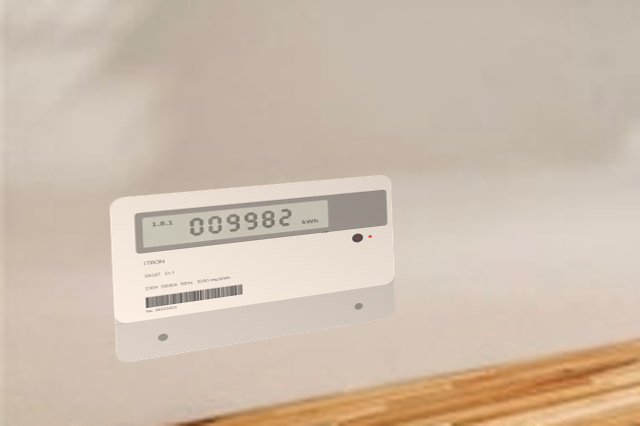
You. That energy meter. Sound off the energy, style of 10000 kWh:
9982 kWh
